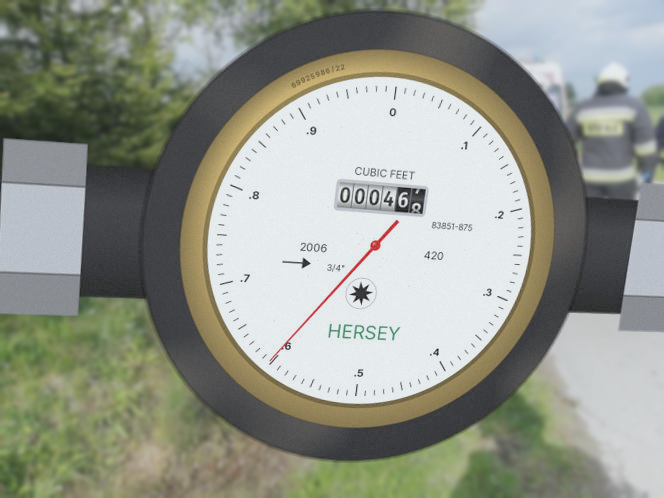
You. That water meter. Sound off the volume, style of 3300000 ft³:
467.60 ft³
